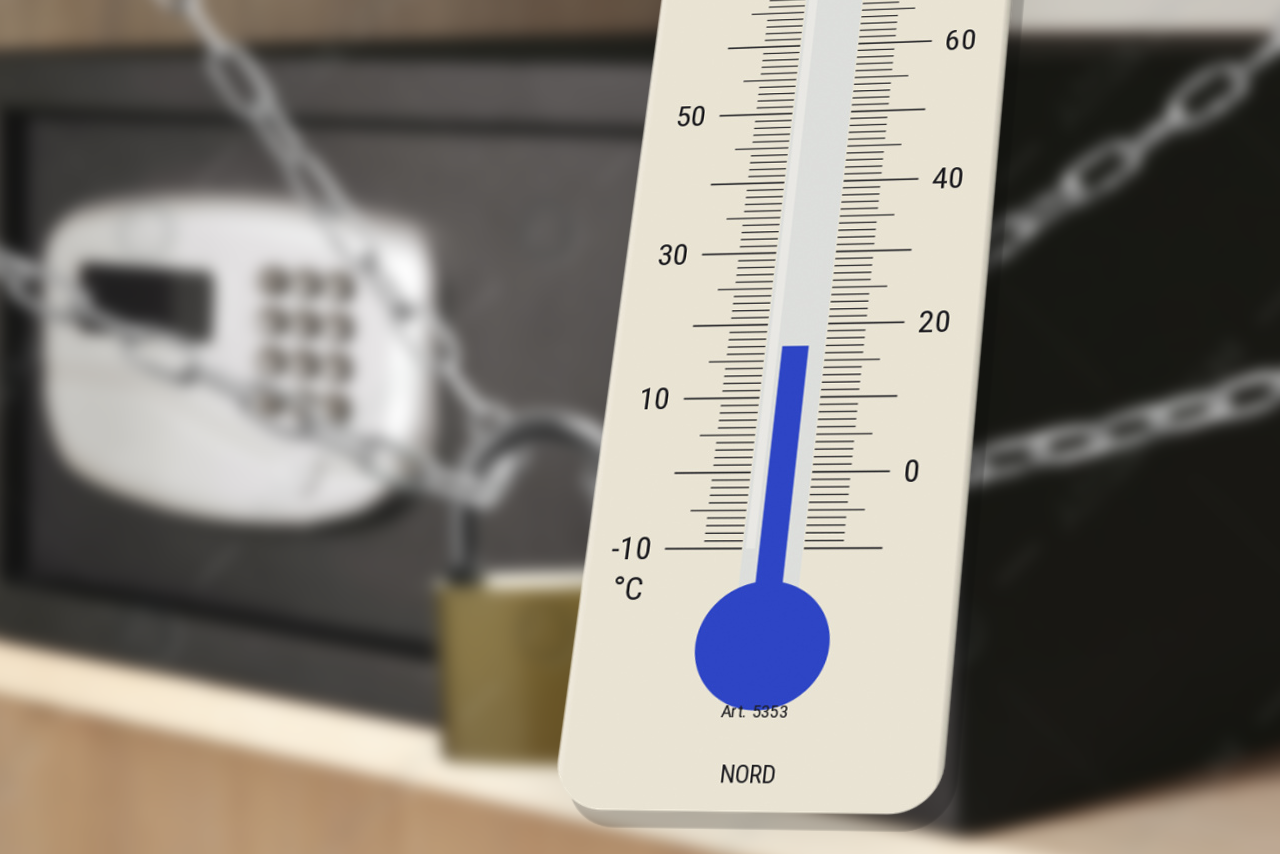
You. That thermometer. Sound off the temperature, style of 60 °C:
17 °C
